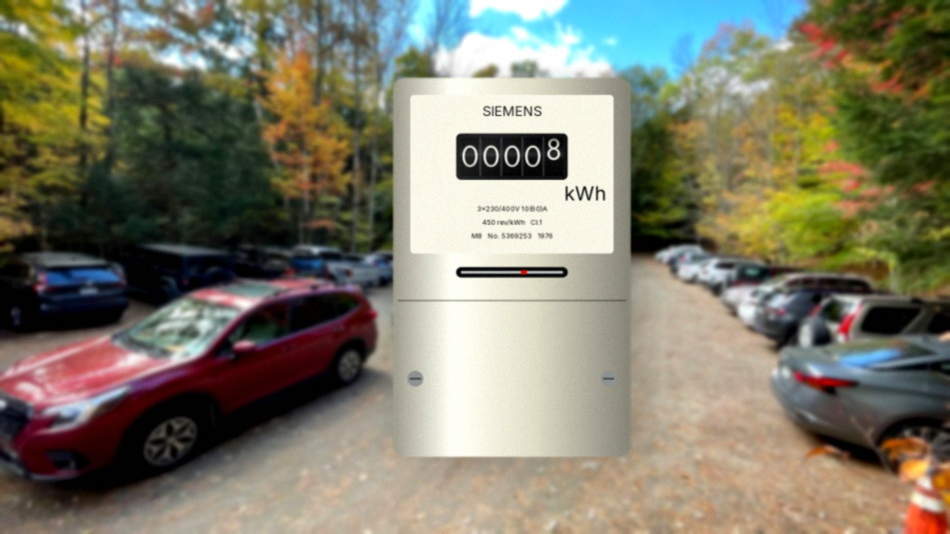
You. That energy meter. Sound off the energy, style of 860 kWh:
8 kWh
